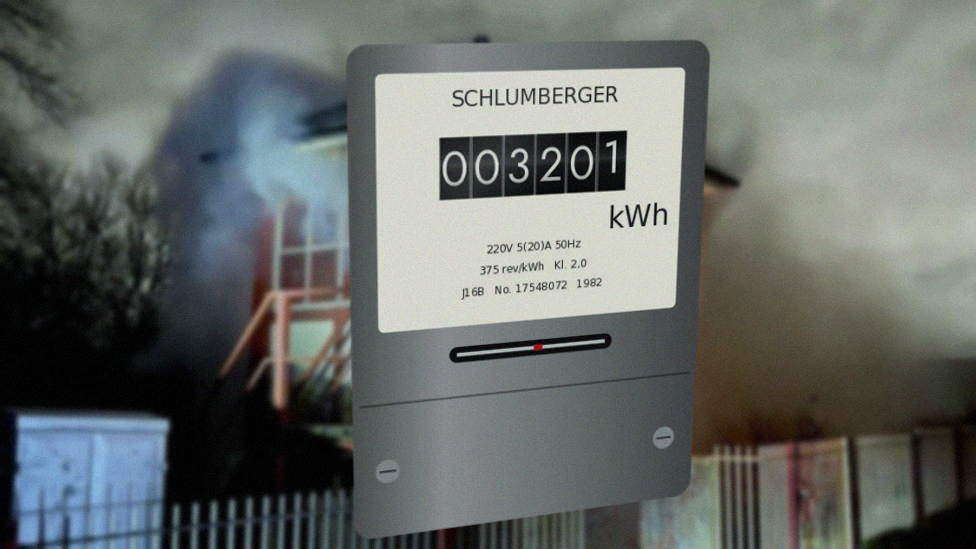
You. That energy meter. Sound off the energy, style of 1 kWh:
3201 kWh
